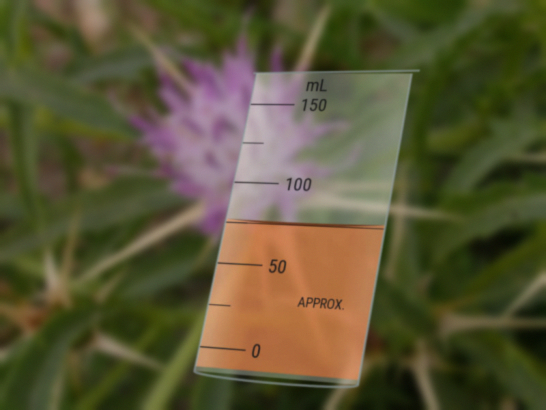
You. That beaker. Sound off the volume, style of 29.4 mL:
75 mL
